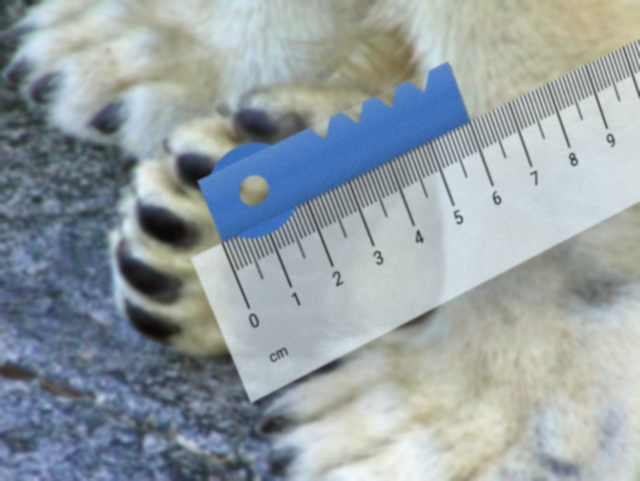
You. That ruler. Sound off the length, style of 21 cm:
6 cm
